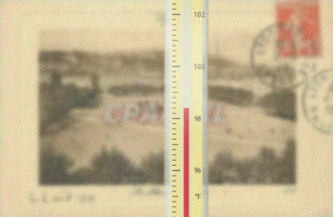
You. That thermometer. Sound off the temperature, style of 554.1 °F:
98.4 °F
